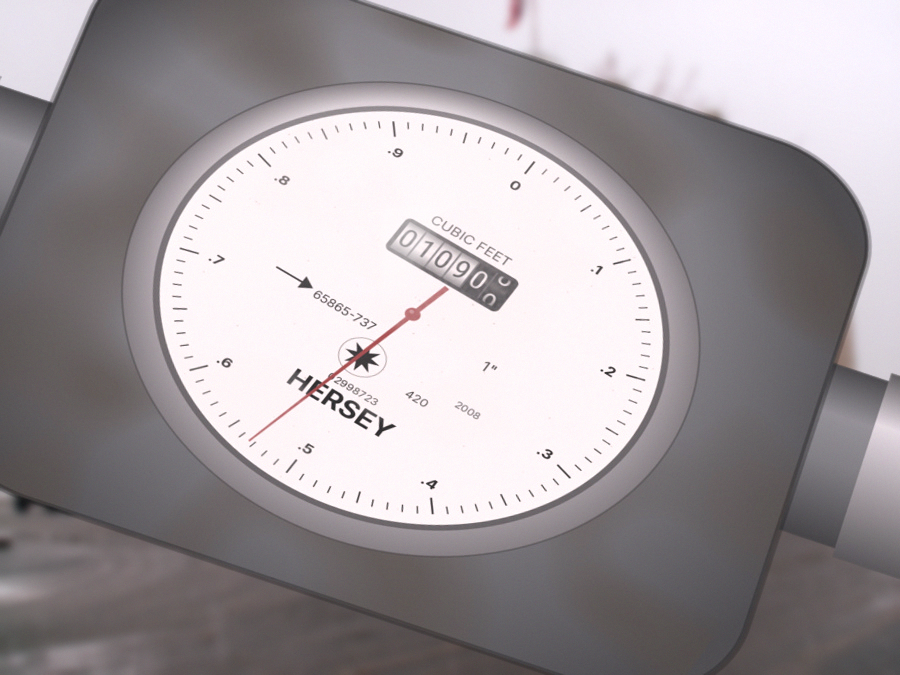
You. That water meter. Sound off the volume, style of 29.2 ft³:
10908.53 ft³
